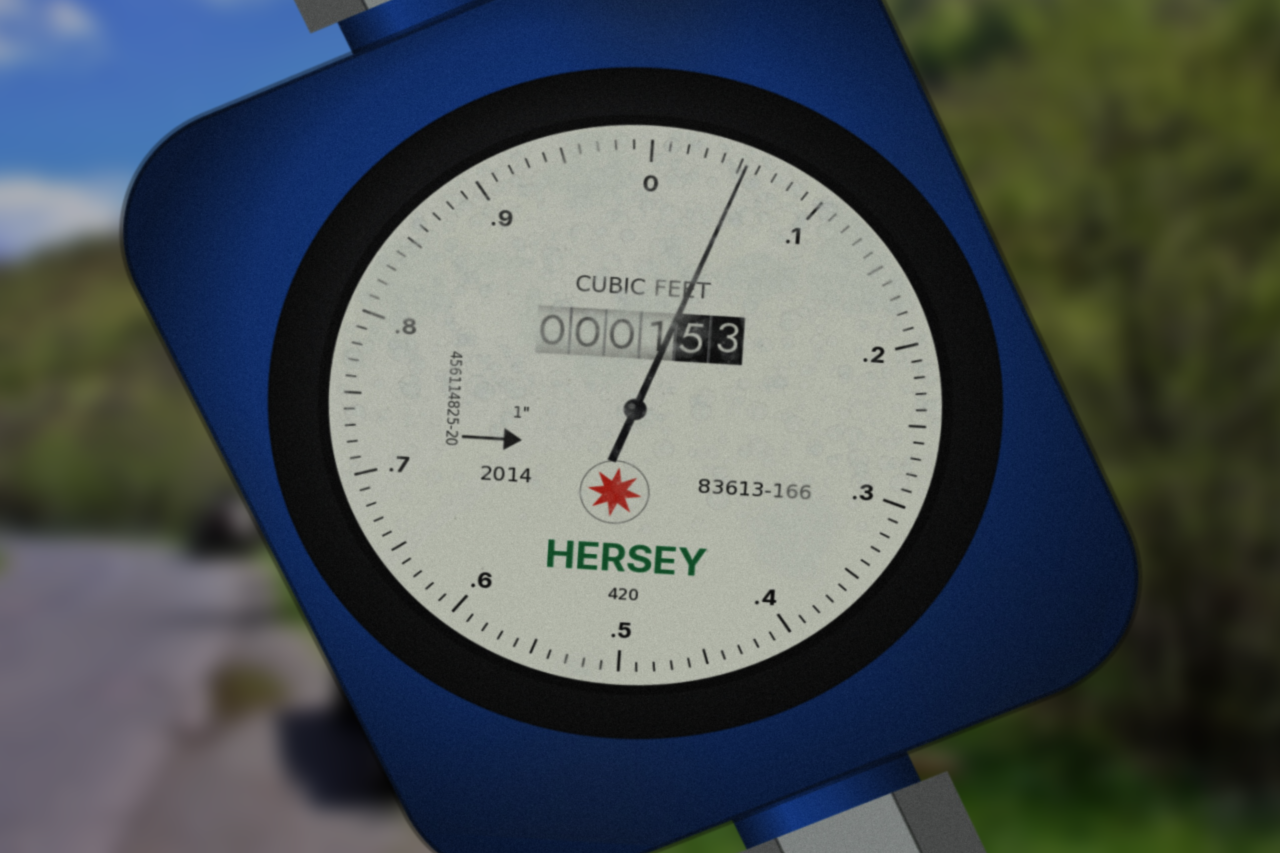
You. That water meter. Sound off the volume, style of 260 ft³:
153.05 ft³
